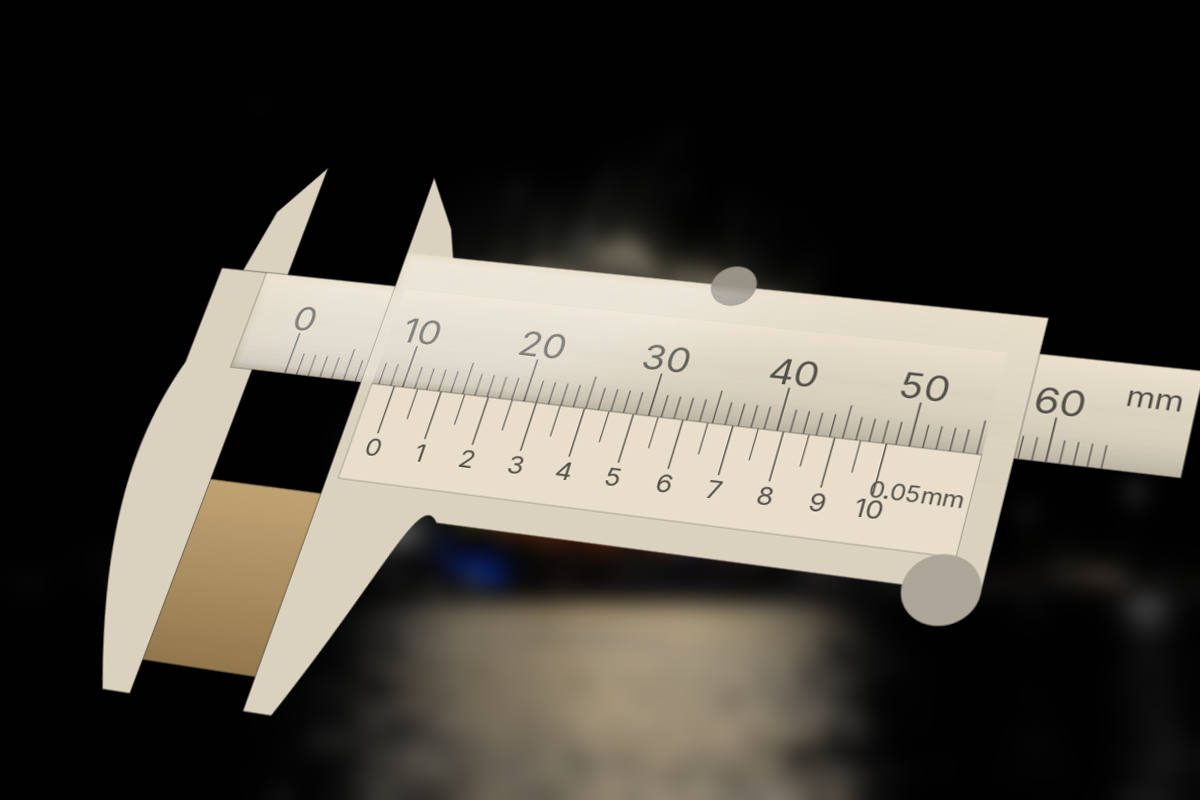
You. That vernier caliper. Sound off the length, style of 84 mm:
9.3 mm
